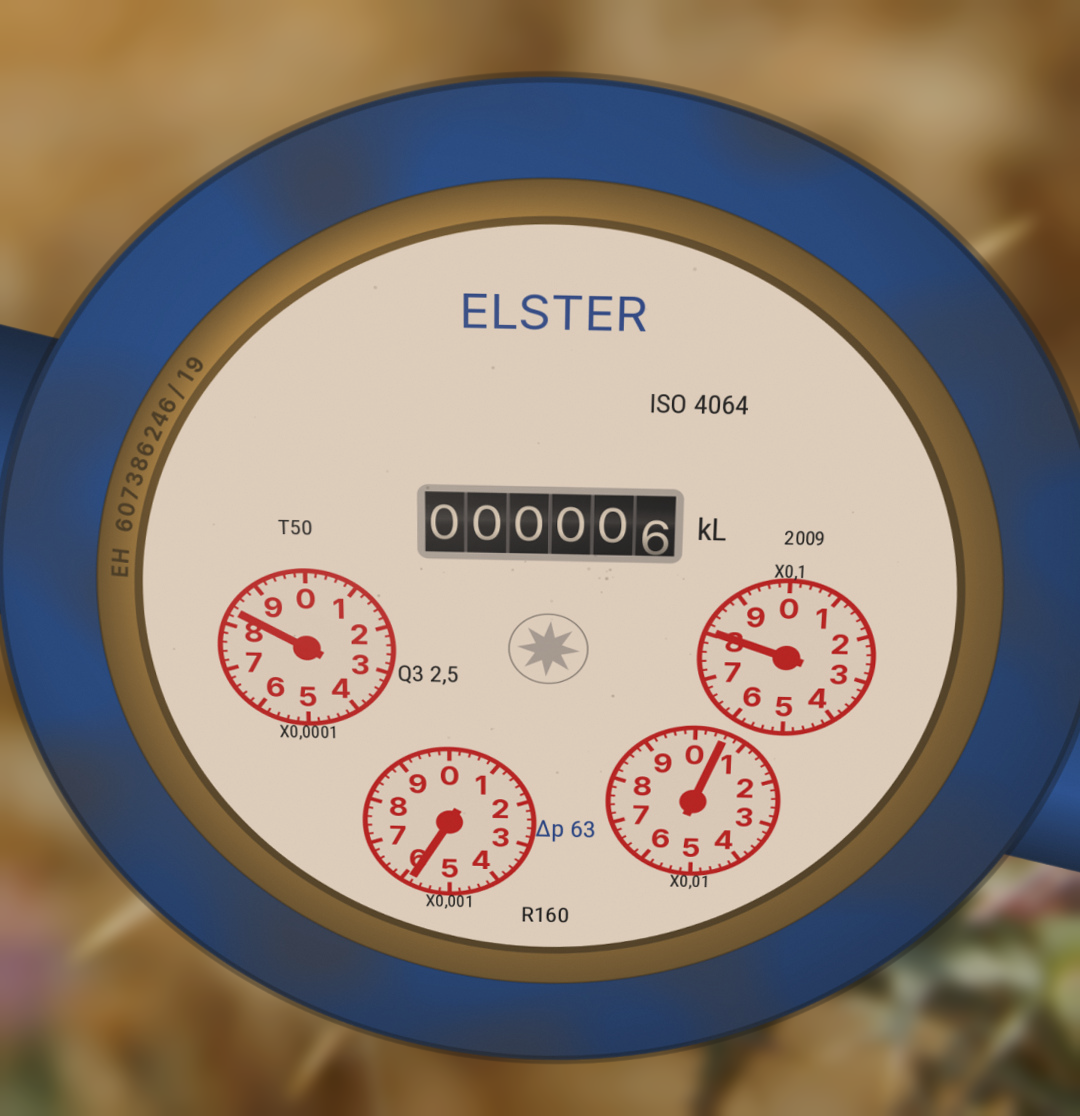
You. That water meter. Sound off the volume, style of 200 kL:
5.8058 kL
